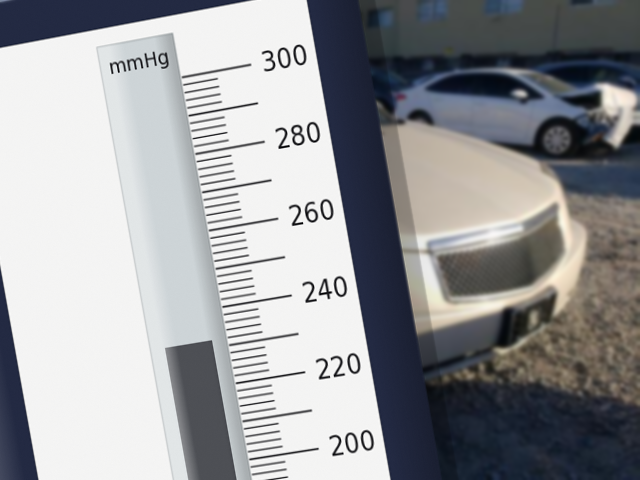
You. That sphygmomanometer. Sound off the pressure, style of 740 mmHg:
232 mmHg
